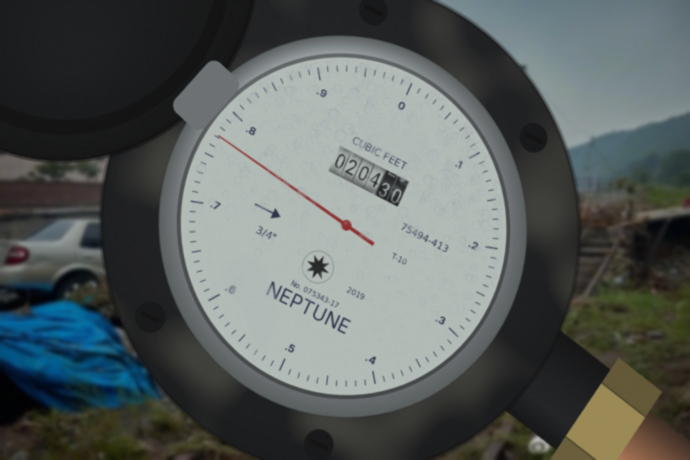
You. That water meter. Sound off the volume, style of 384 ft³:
20429.77 ft³
